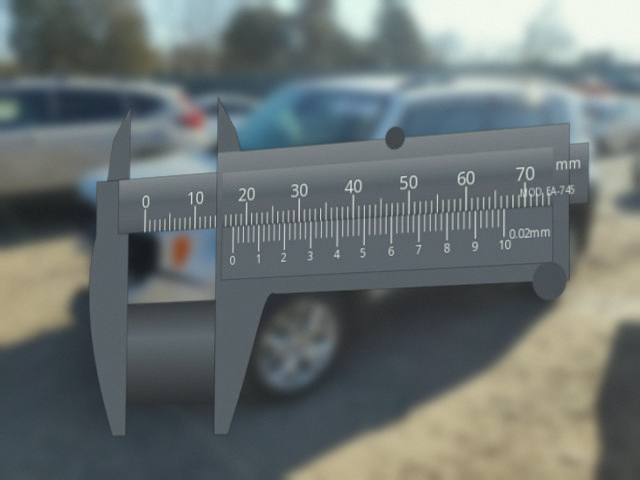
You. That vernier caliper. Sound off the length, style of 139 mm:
17.5 mm
